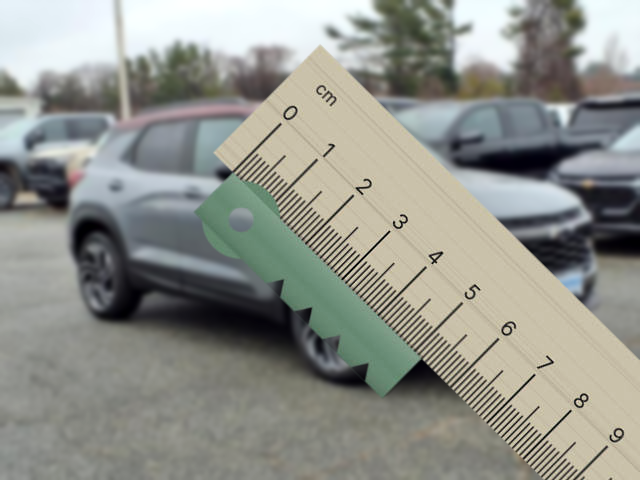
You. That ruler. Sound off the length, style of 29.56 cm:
5.2 cm
